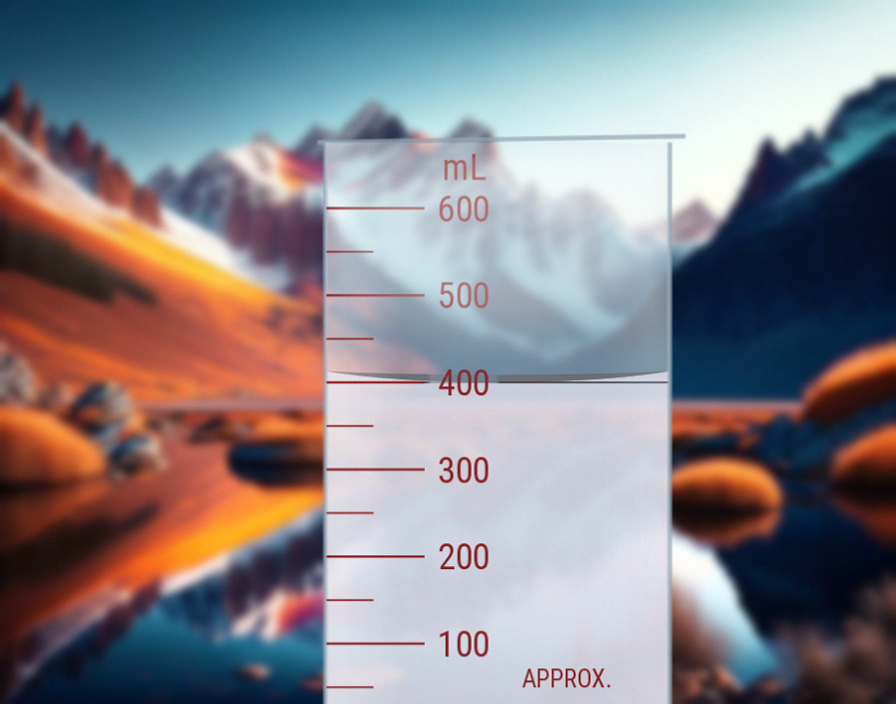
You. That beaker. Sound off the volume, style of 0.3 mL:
400 mL
